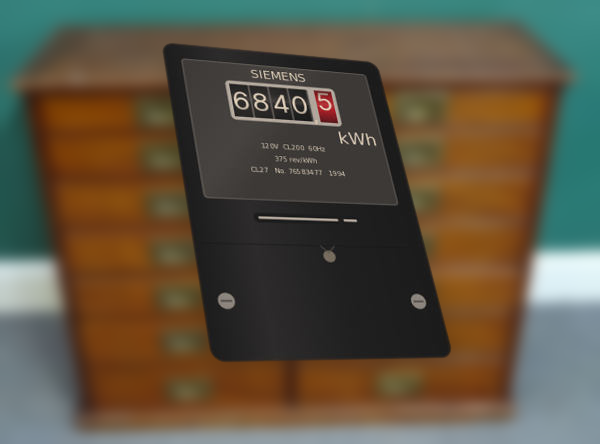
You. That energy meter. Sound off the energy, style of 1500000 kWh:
6840.5 kWh
